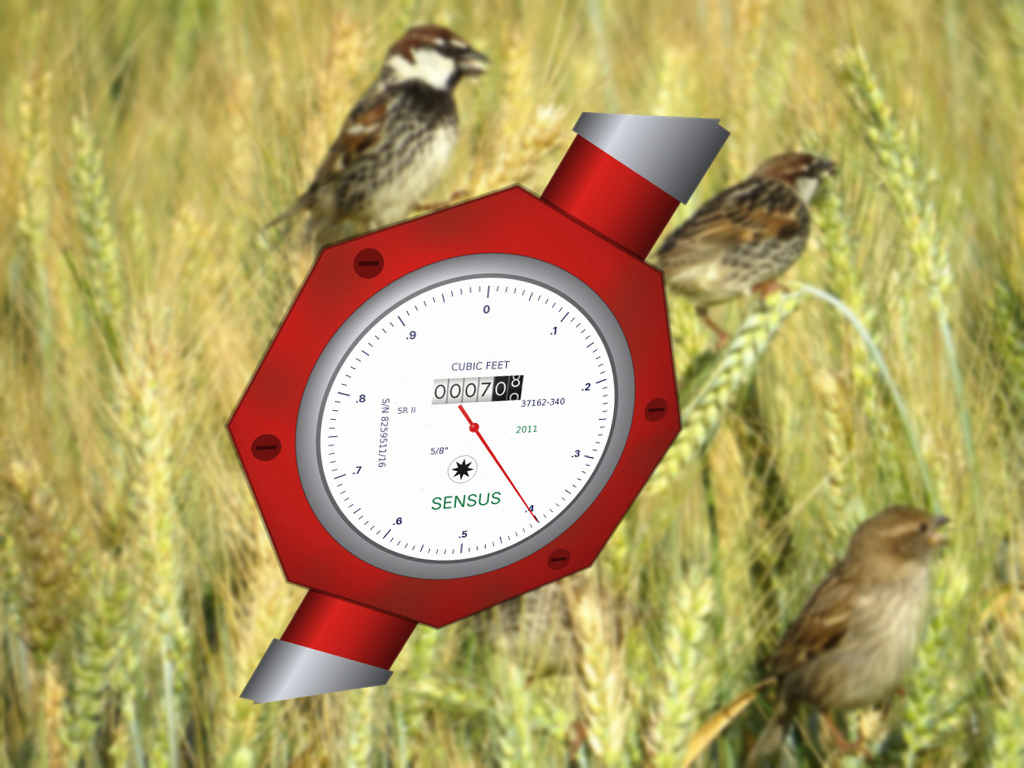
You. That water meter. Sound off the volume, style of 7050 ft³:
708.40 ft³
